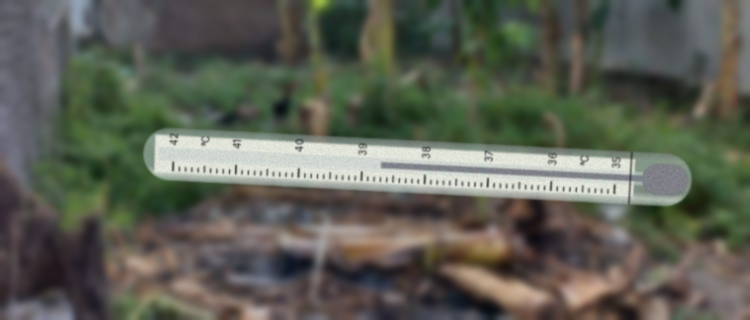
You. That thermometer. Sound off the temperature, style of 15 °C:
38.7 °C
